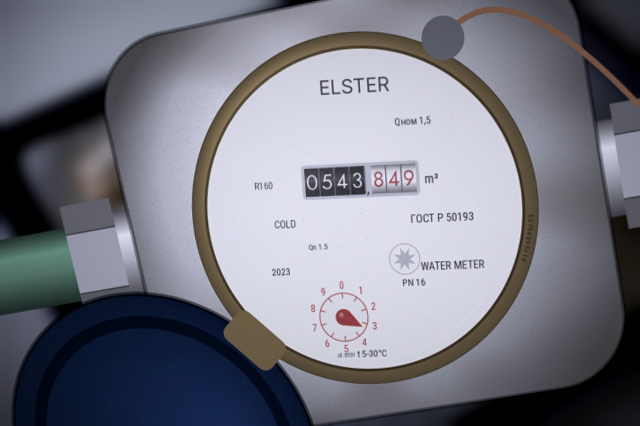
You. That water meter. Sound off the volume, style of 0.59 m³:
543.8493 m³
